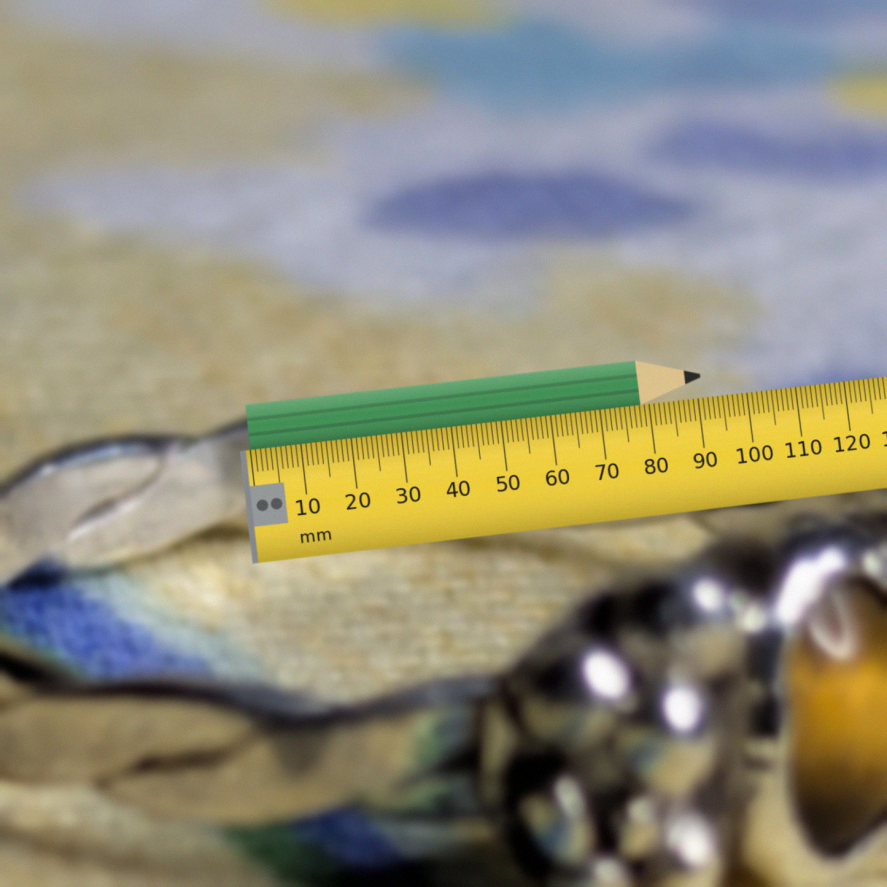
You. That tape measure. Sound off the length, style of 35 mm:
91 mm
